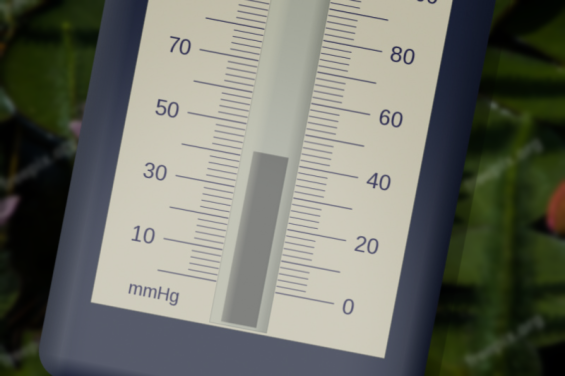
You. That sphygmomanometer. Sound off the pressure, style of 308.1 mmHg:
42 mmHg
